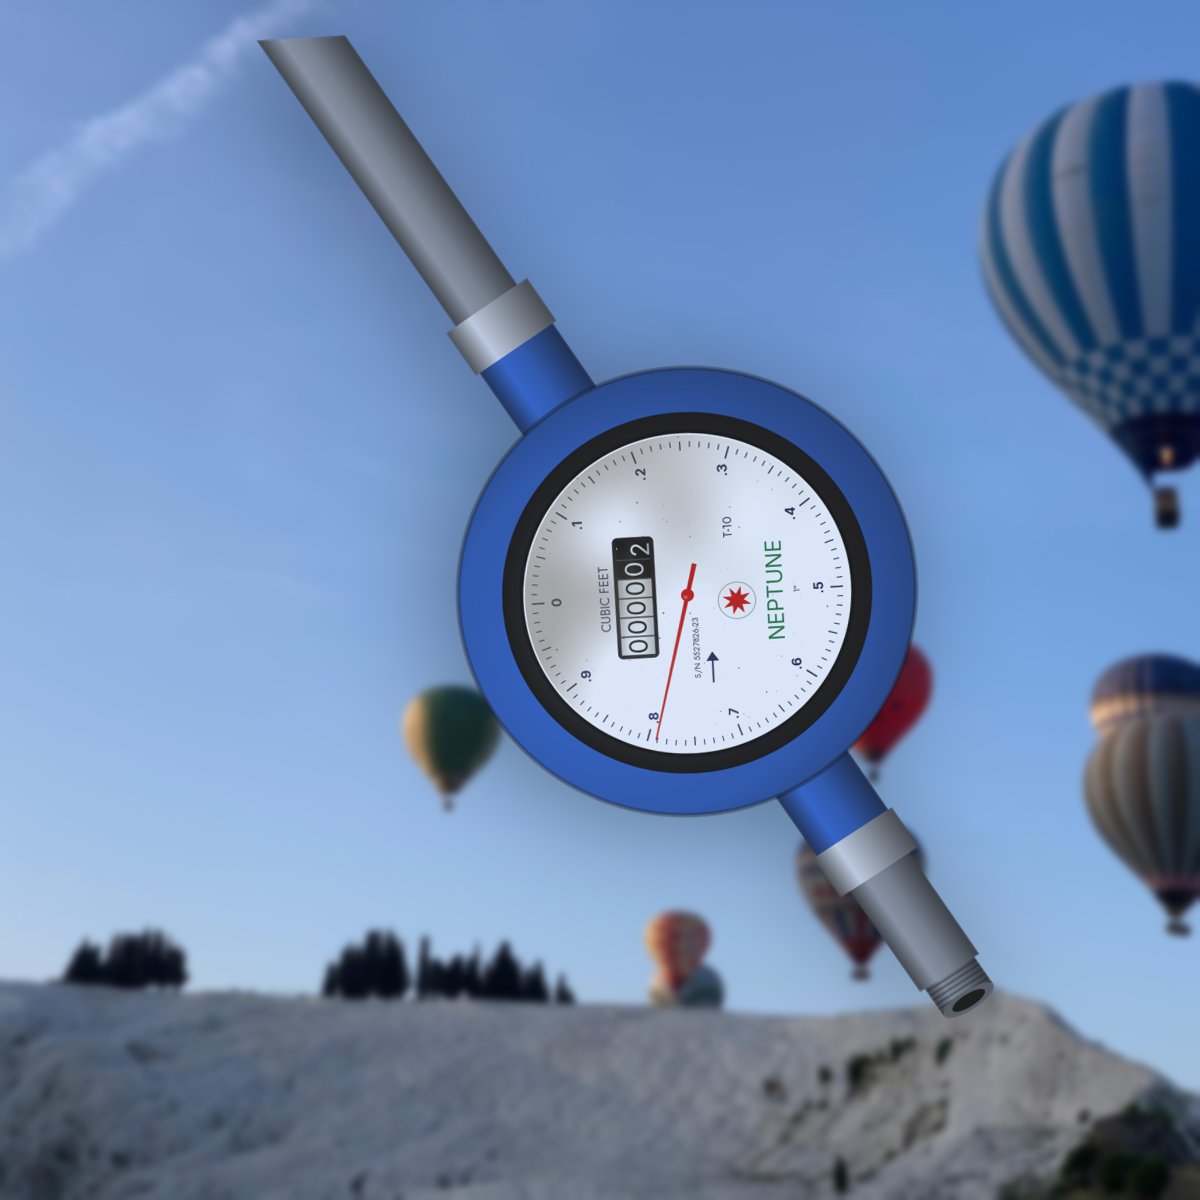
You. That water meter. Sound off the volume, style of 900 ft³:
1.79 ft³
